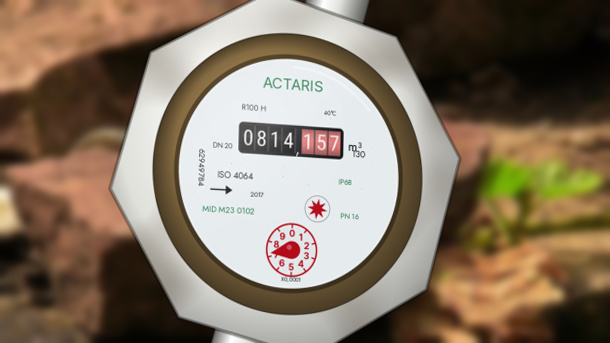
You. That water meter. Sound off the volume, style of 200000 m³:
814.1577 m³
